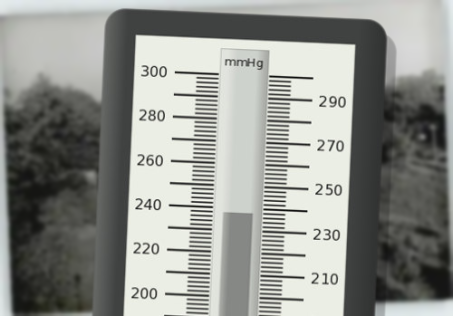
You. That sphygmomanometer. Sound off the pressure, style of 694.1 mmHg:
238 mmHg
